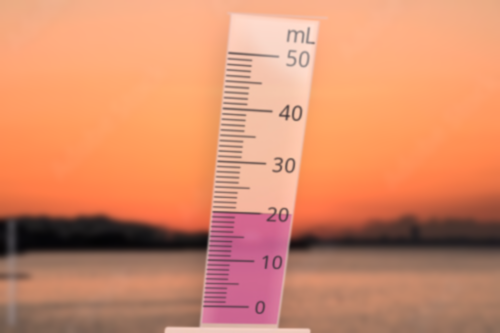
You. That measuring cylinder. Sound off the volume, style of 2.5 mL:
20 mL
